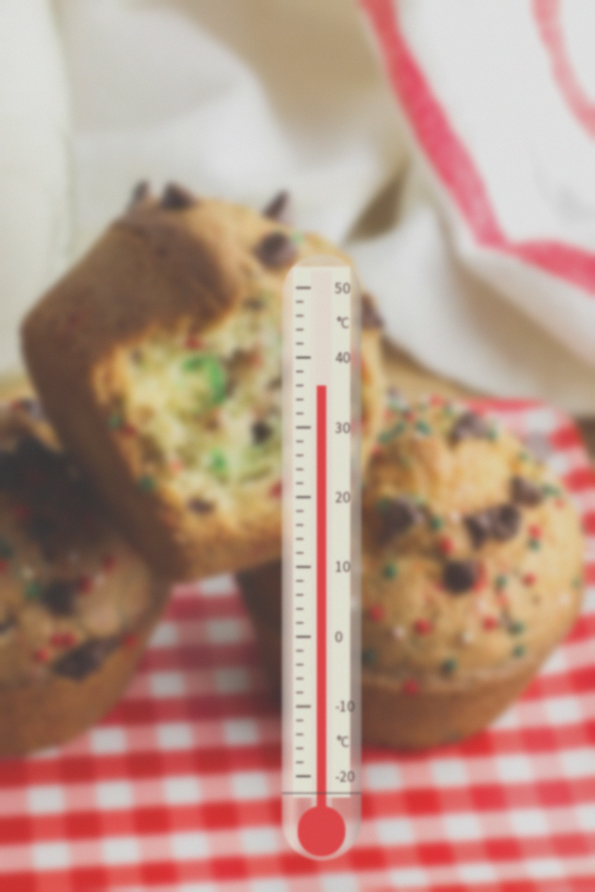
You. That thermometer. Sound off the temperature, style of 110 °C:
36 °C
